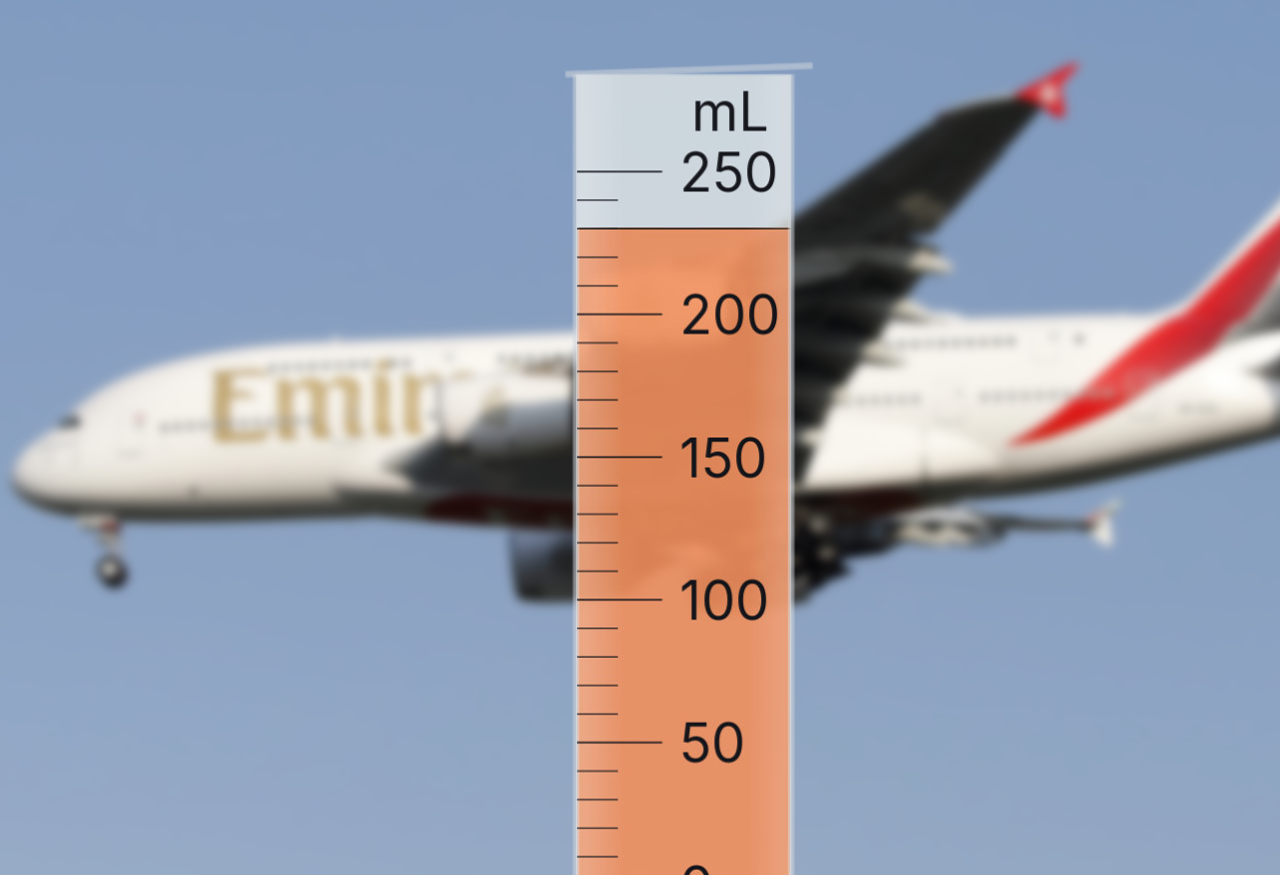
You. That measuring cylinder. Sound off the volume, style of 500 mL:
230 mL
